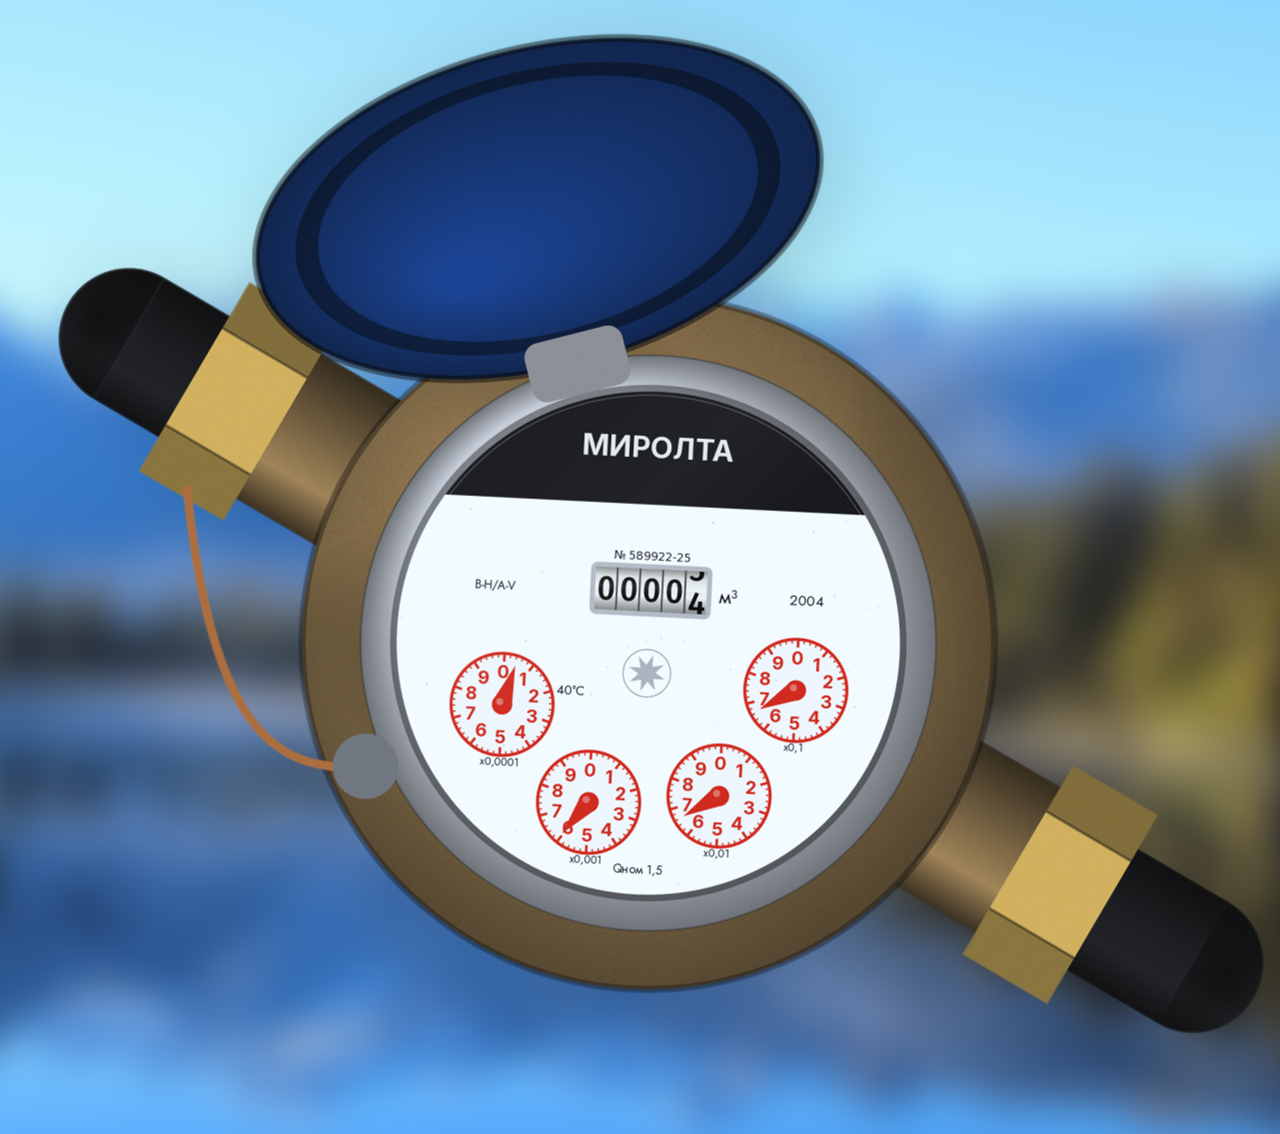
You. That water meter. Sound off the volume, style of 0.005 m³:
3.6660 m³
